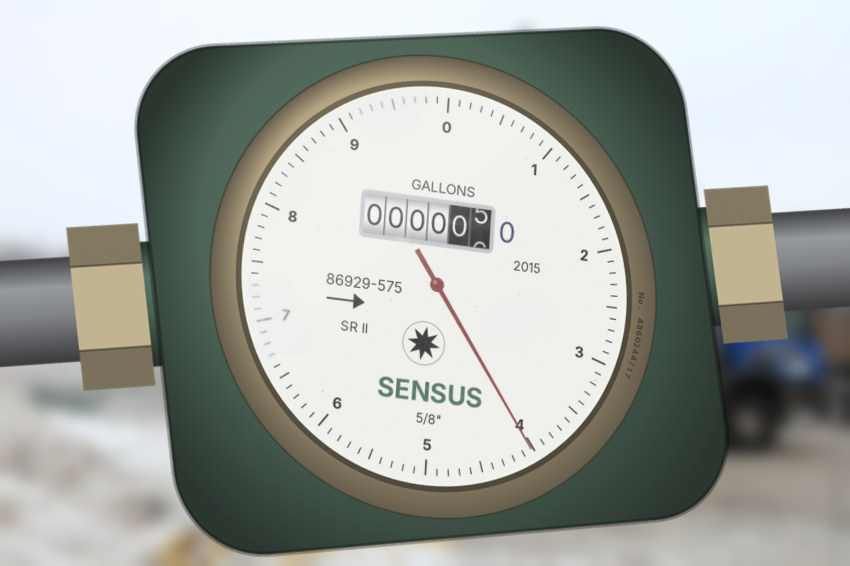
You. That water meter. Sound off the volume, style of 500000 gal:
54.0 gal
